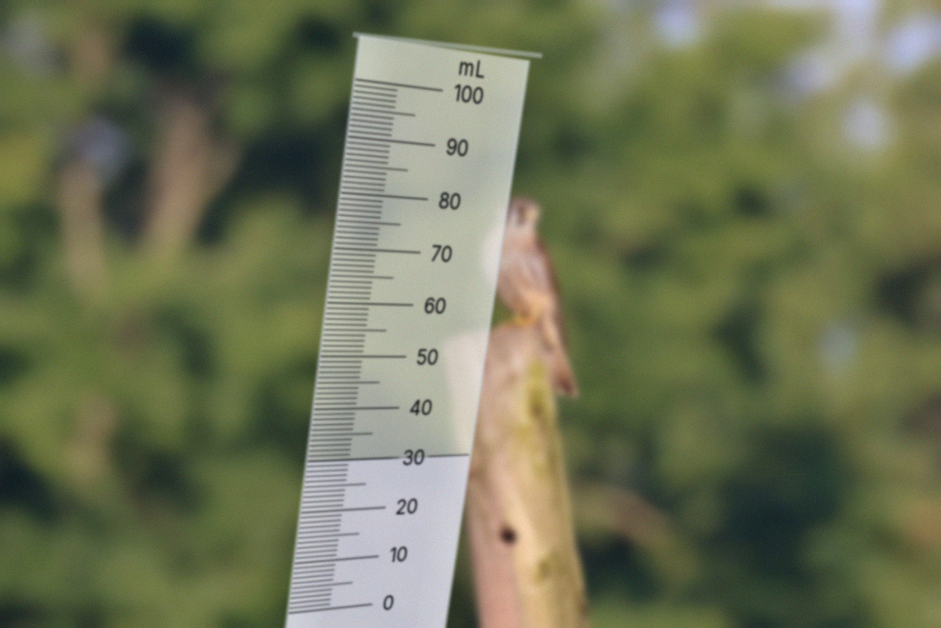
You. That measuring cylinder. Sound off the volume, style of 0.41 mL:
30 mL
